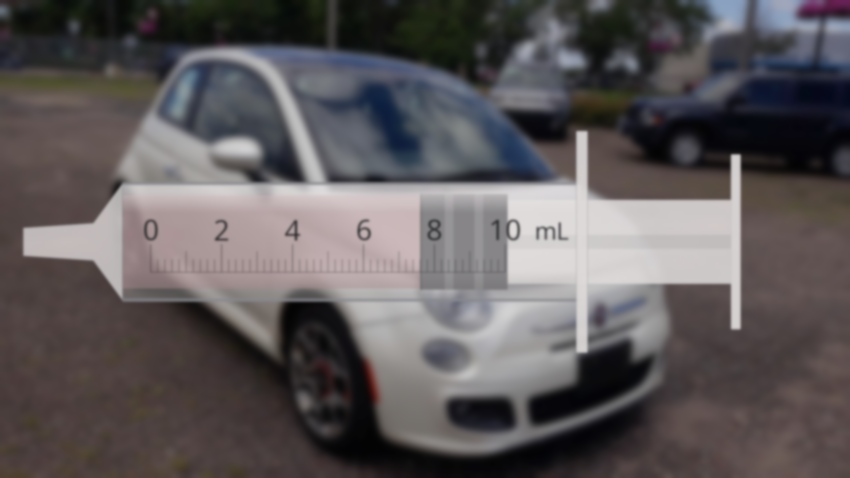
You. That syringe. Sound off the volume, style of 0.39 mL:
7.6 mL
